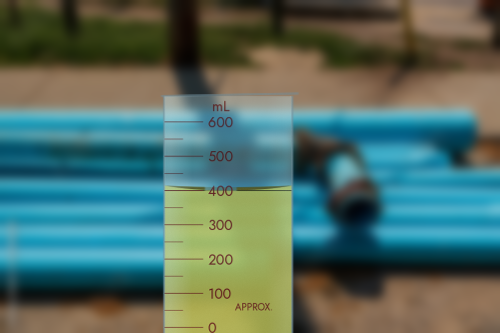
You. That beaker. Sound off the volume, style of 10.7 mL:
400 mL
